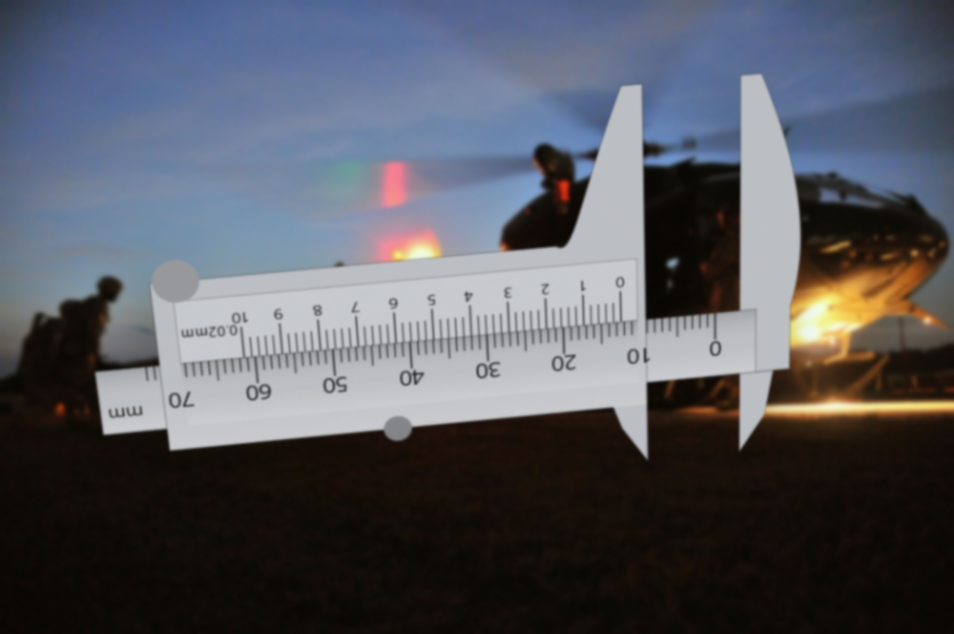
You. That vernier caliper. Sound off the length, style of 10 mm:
12.4 mm
